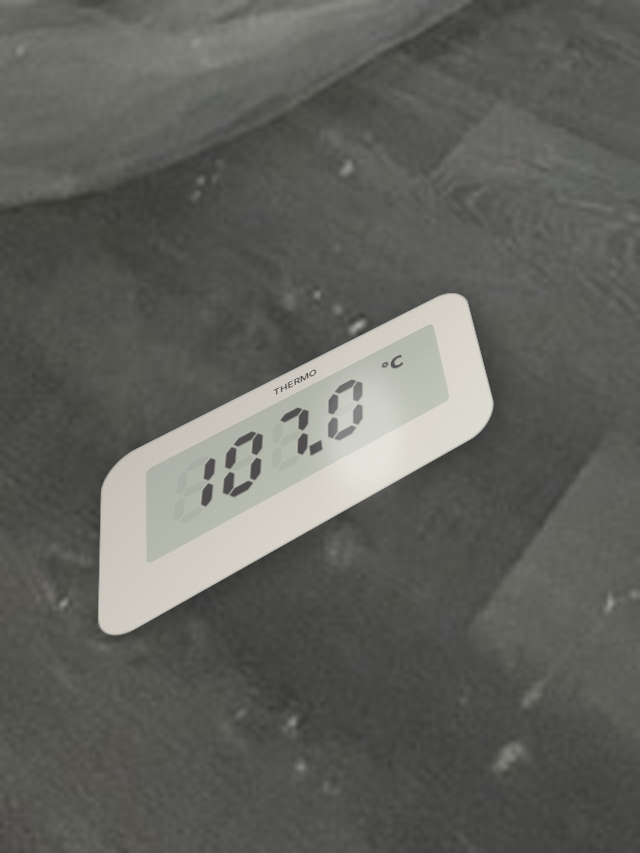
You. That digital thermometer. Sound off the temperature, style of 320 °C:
107.0 °C
